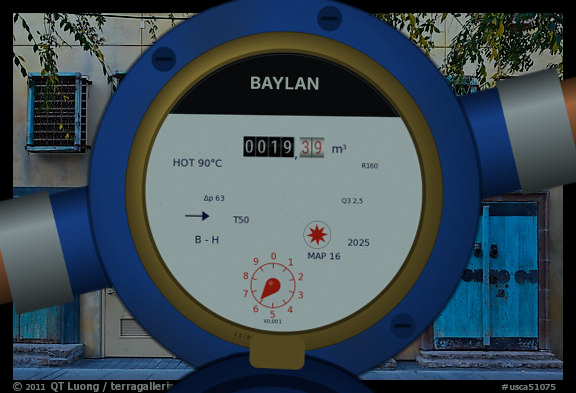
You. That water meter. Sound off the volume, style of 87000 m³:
19.396 m³
